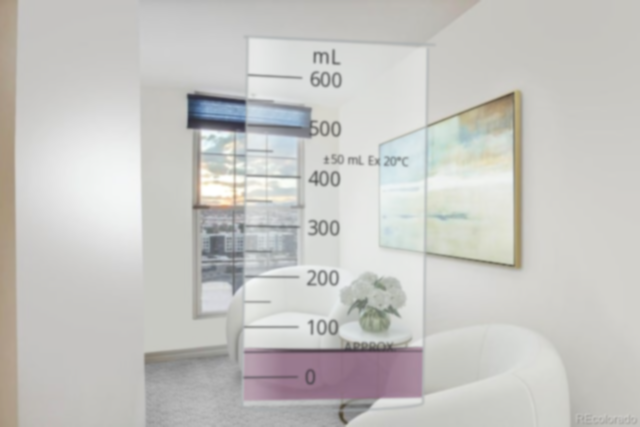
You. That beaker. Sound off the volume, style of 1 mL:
50 mL
